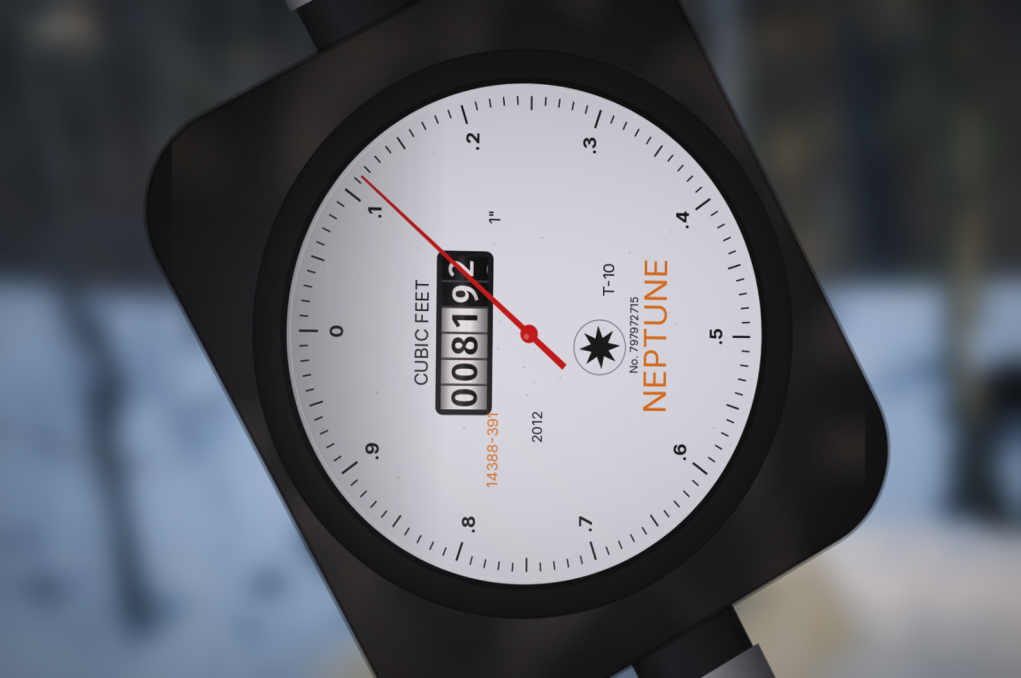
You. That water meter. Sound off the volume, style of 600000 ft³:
8192.11 ft³
